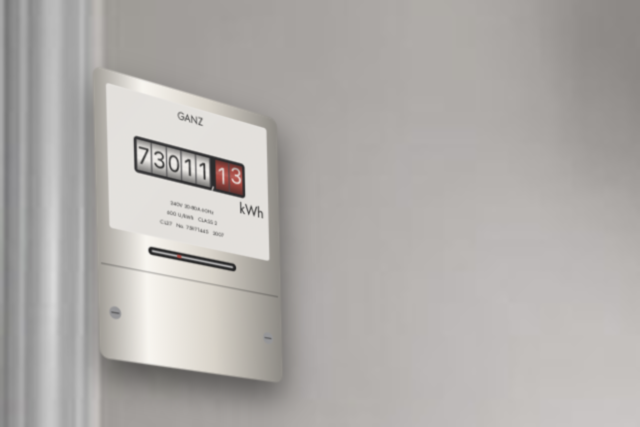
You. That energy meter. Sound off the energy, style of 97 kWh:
73011.13 kWh
